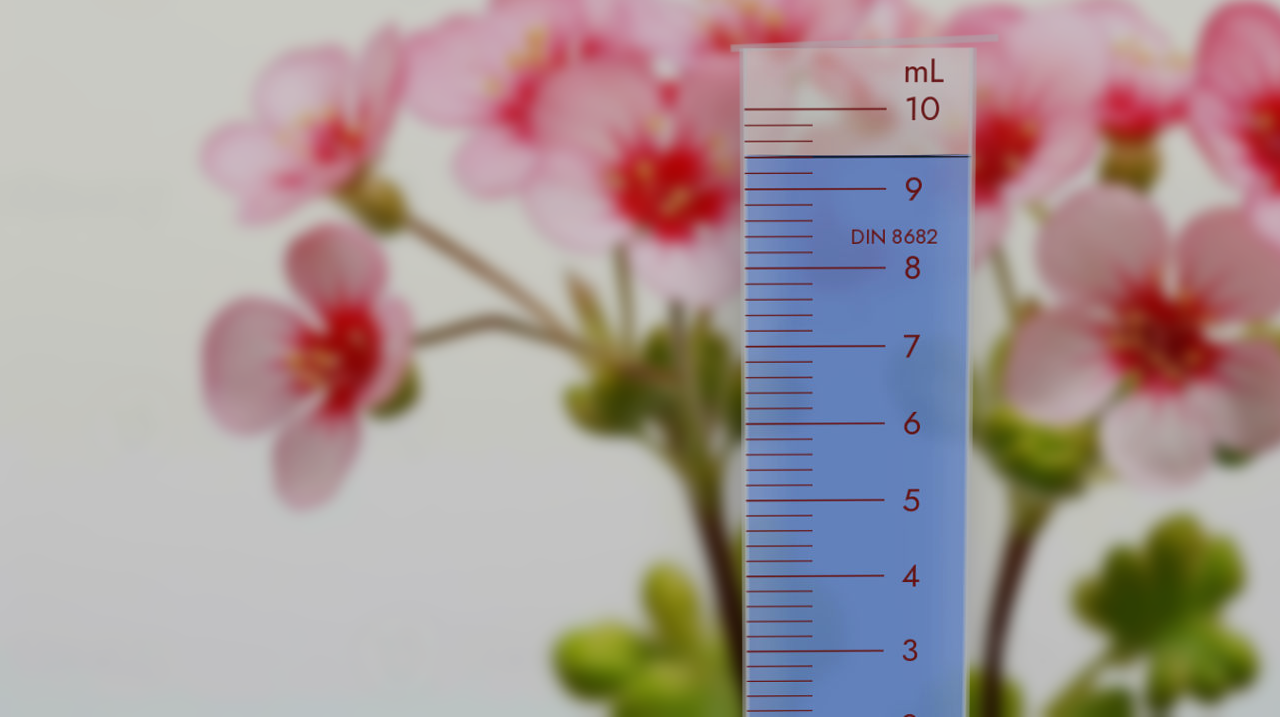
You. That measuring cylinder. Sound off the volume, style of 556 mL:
9.4 mL
